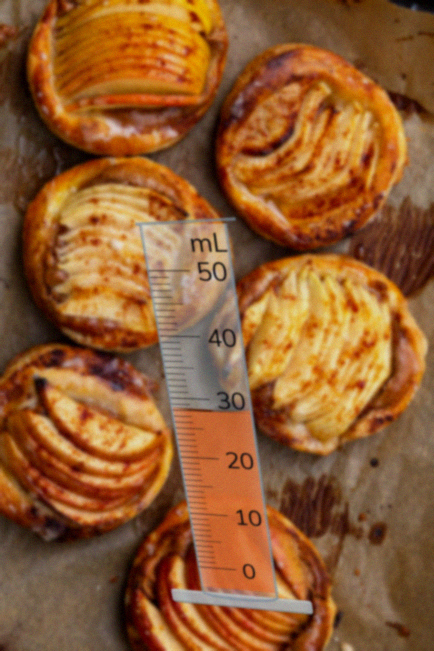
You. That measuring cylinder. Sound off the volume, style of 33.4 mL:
28 mL
